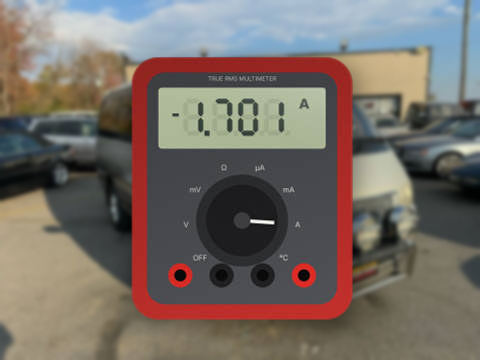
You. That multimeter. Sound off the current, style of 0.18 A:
-1.701 A
